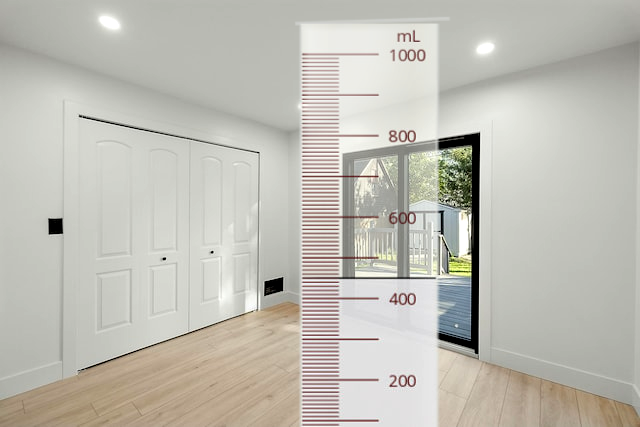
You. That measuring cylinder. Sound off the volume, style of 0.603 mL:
450 mL
